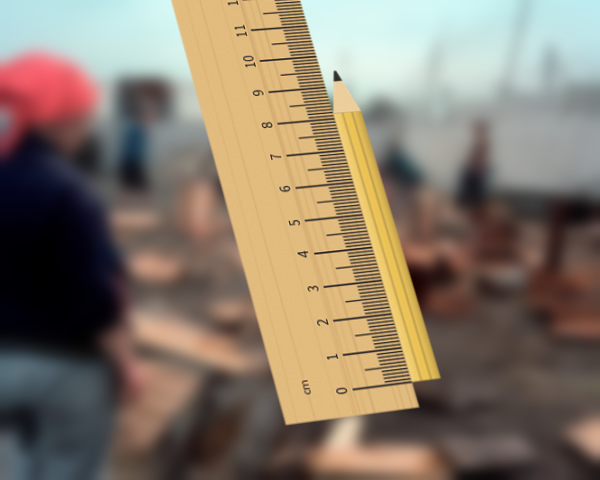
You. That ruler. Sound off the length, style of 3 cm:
9.5 cm
